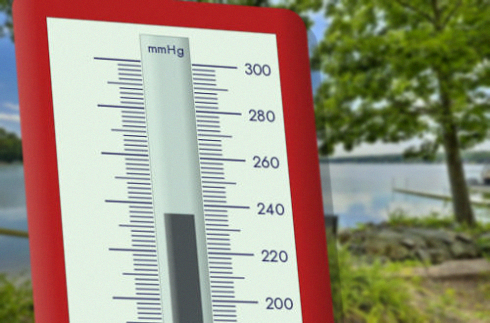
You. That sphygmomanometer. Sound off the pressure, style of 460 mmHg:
236 mmHg
